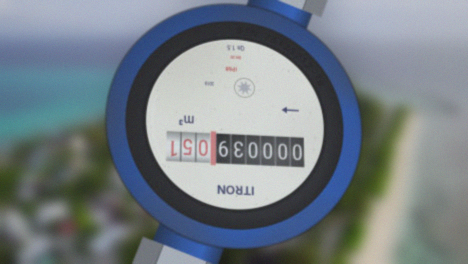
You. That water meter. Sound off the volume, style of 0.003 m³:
39.051 m³
